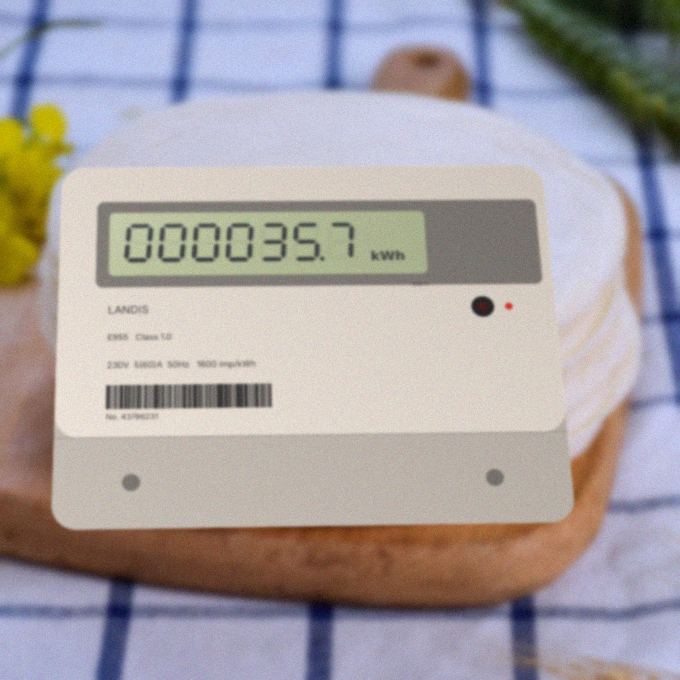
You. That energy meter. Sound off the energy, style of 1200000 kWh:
35.7 kWh
